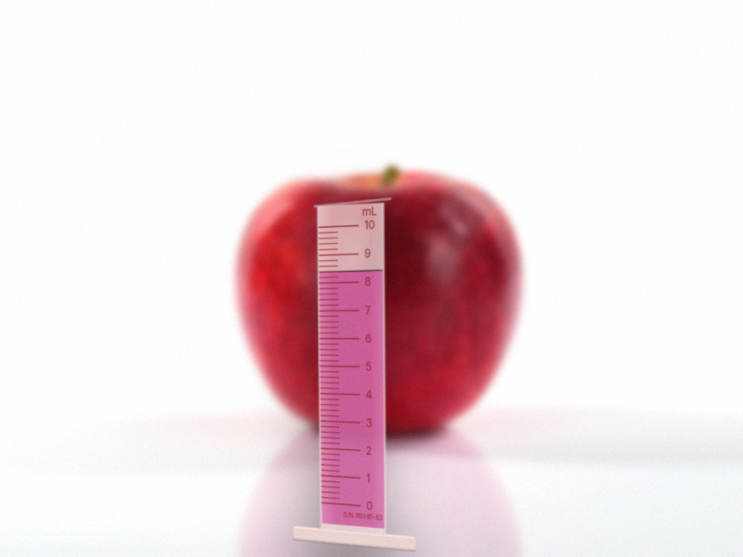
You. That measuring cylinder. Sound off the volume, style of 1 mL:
8.4 mL
